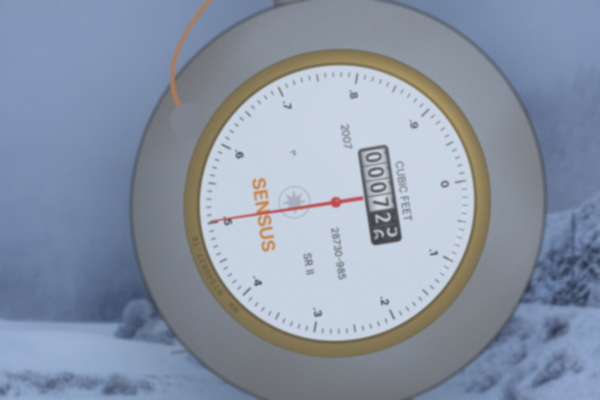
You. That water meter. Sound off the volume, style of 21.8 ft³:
725.50 ft³
